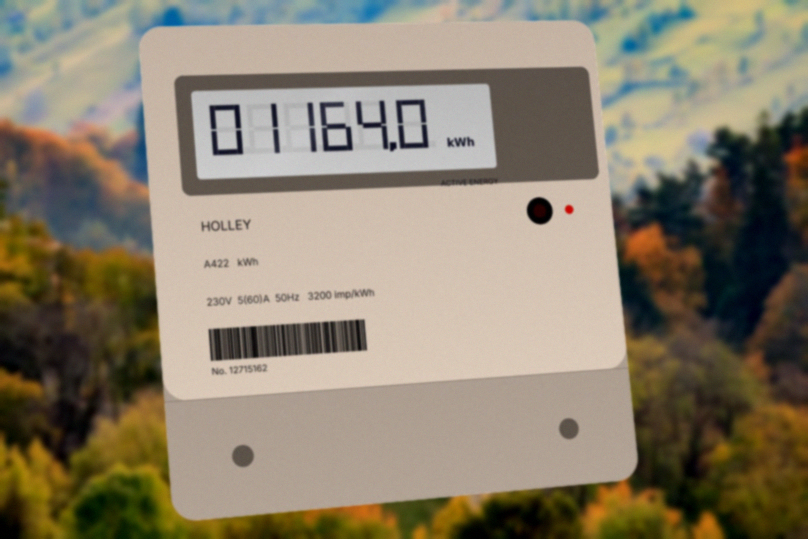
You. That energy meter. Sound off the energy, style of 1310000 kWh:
1164.0 kWh
